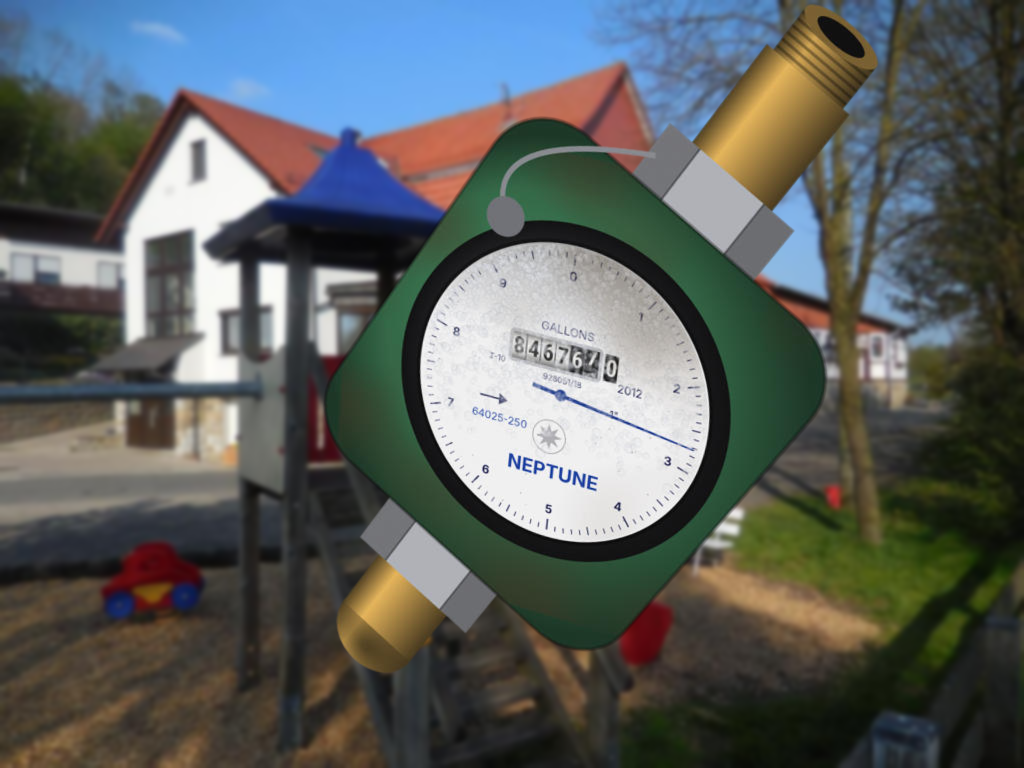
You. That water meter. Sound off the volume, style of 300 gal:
8467672.7 gal
